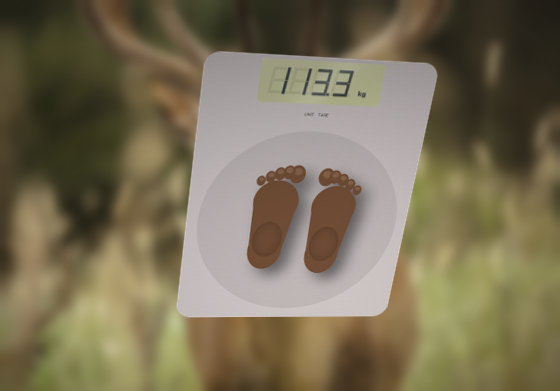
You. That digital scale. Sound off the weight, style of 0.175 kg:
113.3 kg
